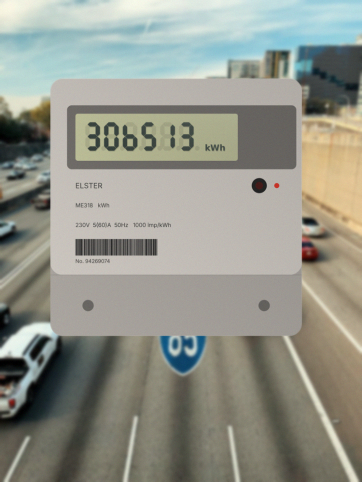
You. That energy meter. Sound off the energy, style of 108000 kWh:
306513 kWh
